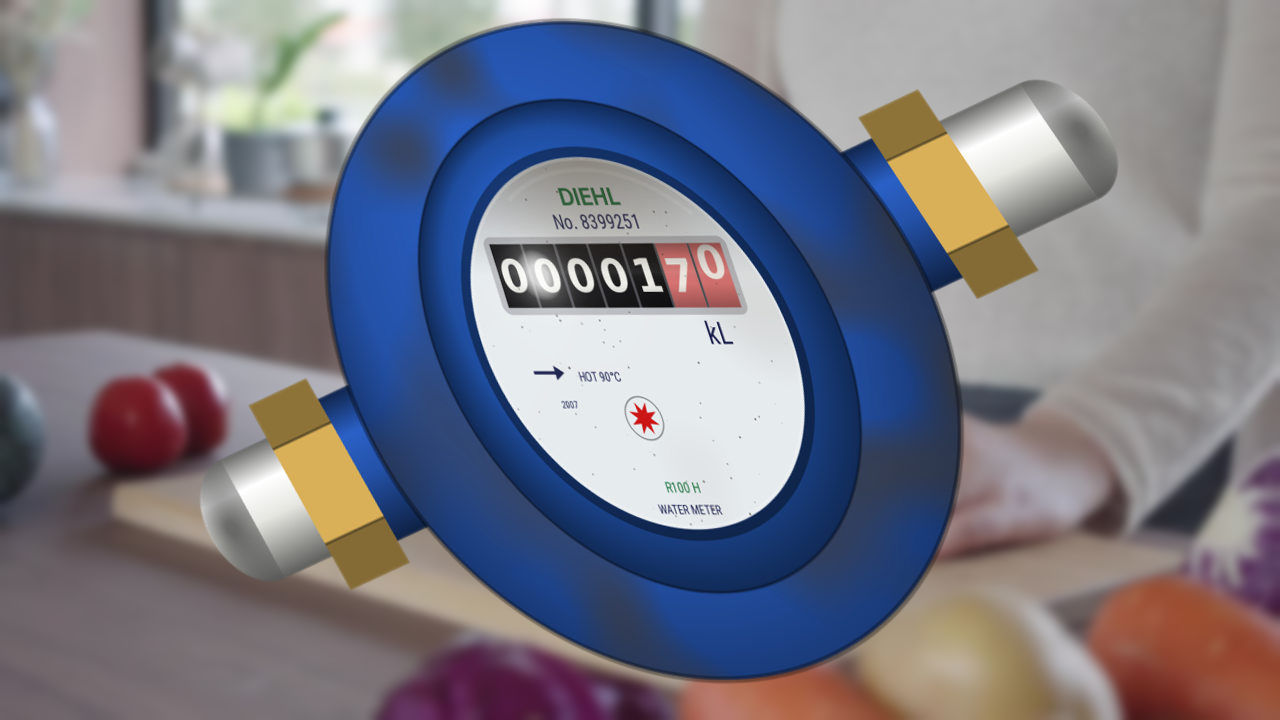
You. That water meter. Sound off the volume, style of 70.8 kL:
1.70 kL
